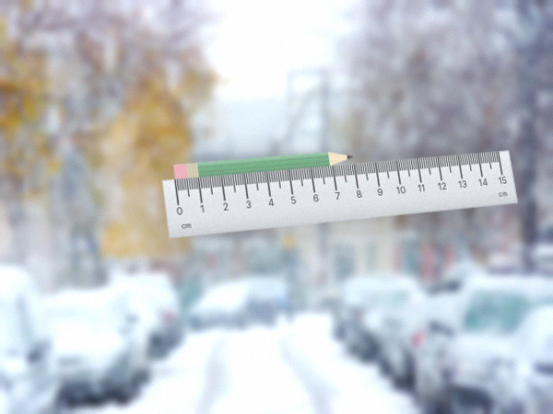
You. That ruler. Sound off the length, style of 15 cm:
8 cm
